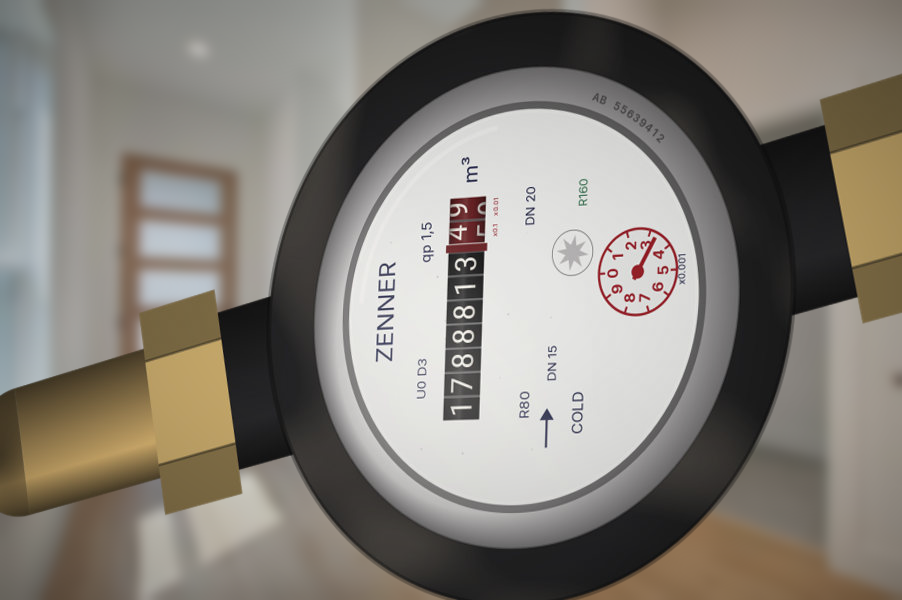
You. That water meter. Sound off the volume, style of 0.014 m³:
1788813.493 m³
